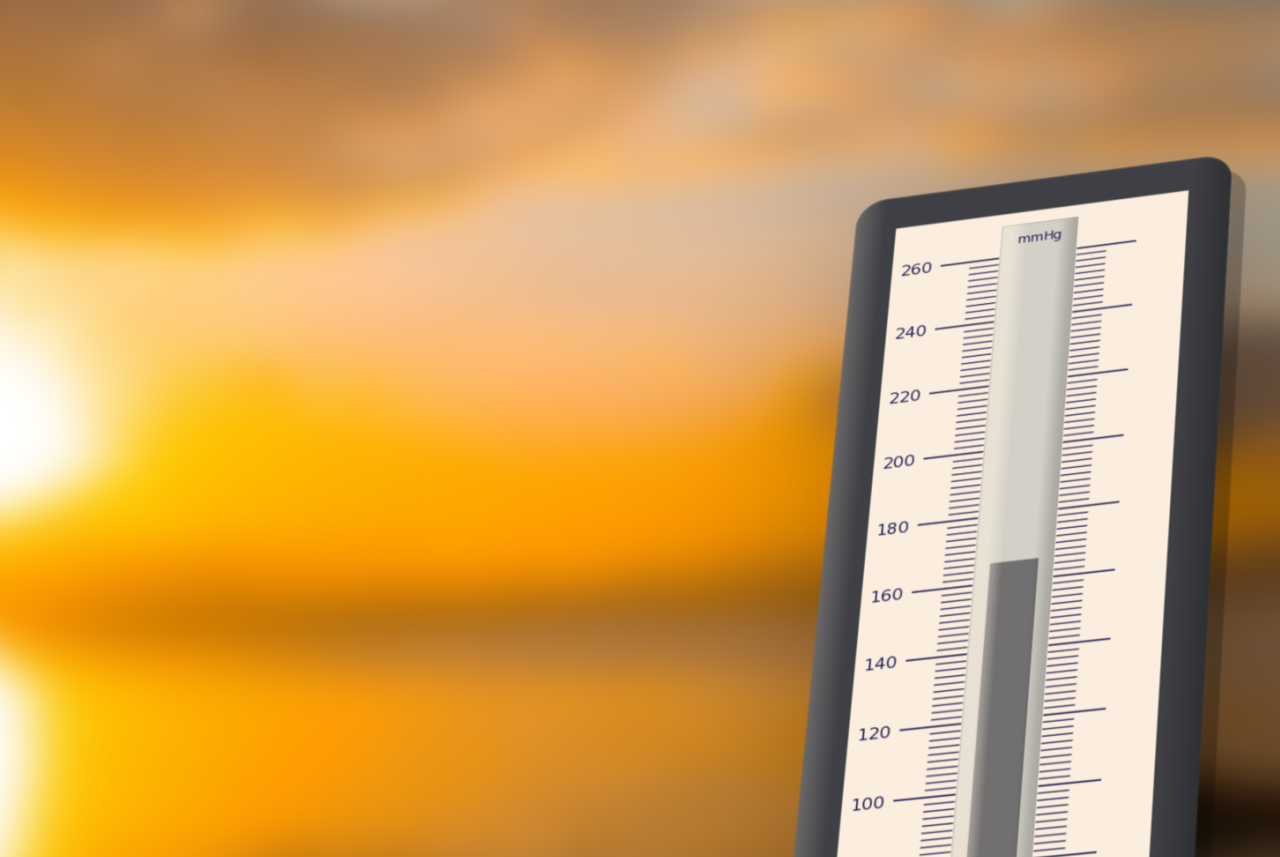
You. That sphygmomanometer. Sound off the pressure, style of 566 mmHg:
166 mmHg
